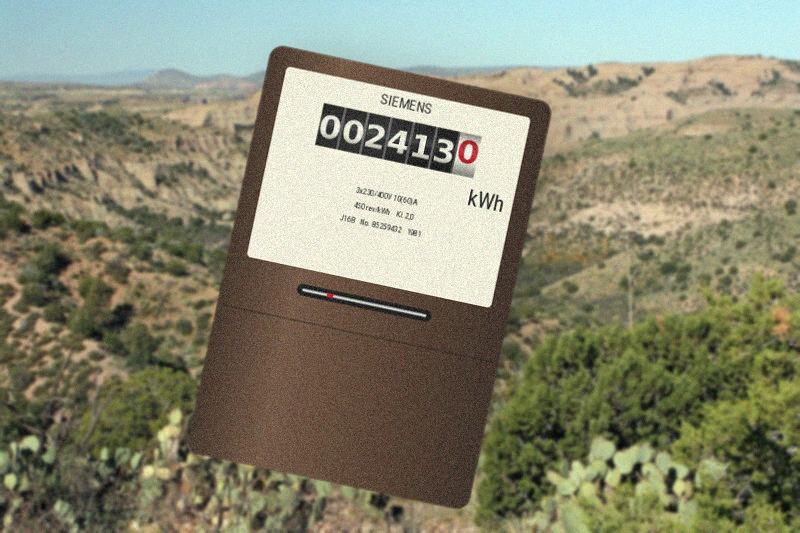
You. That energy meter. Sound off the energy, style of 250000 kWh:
2413.0 kWh
